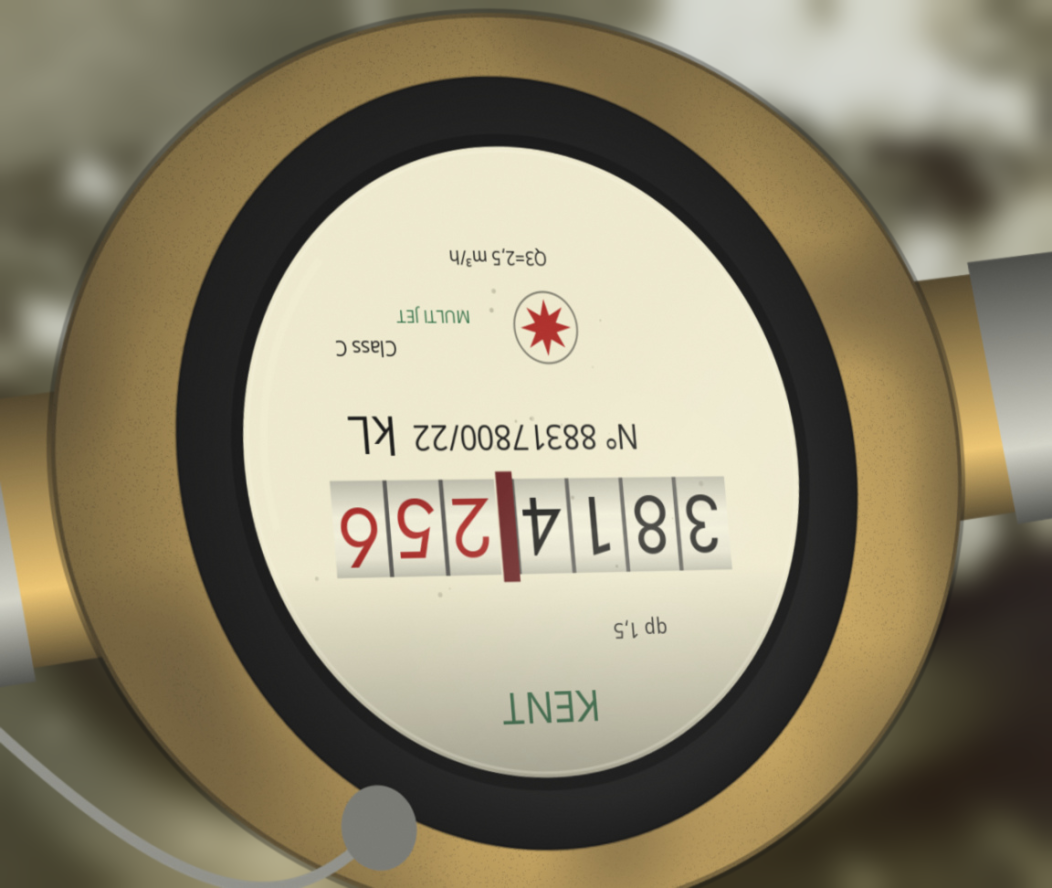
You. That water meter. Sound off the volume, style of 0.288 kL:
3814.256 kL
